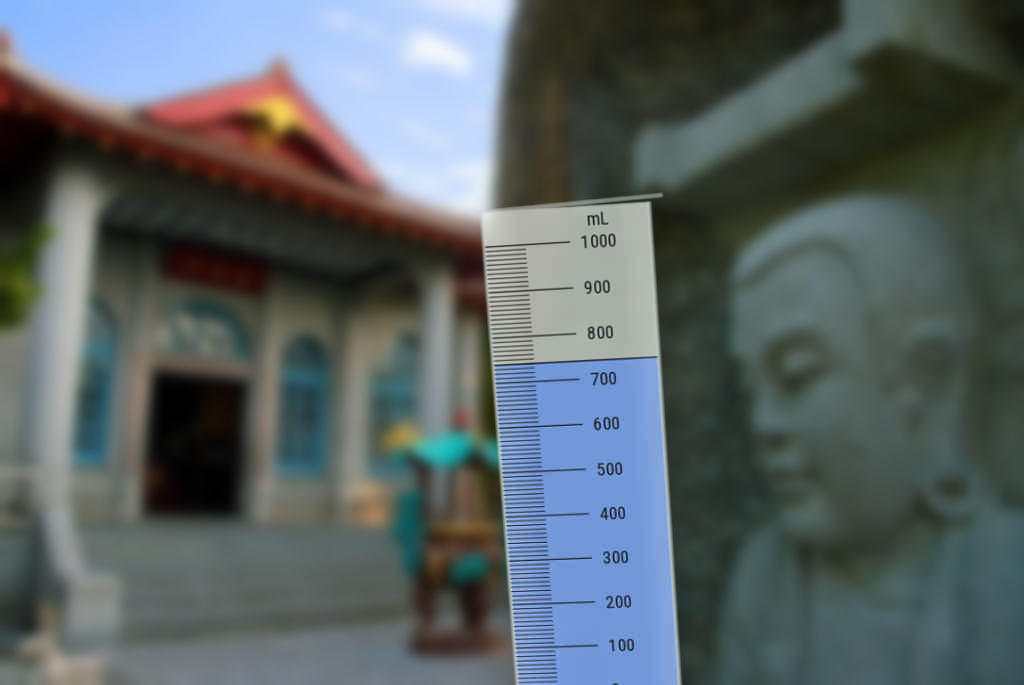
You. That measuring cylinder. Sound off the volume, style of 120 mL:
740 mL
